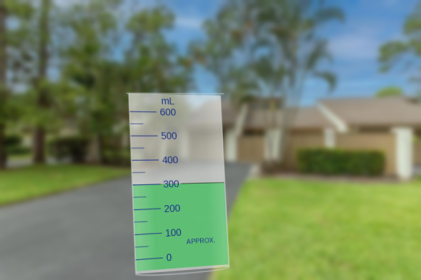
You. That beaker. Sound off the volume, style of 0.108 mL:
300 mL
